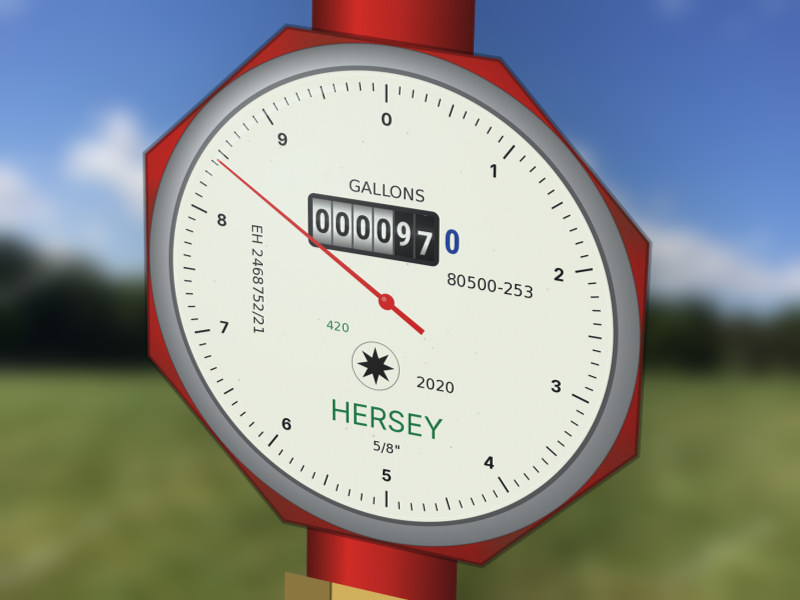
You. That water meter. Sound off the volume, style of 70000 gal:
968.4 gal
